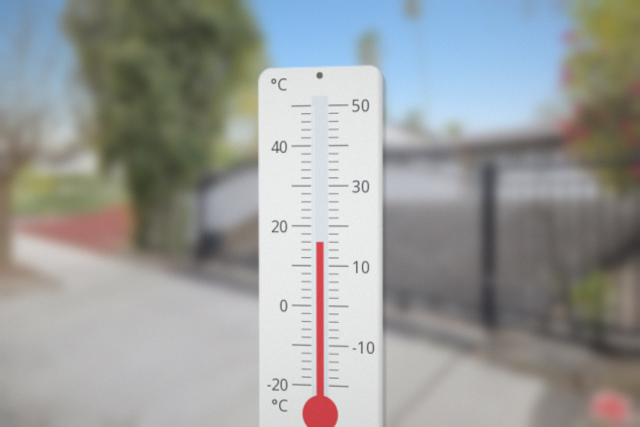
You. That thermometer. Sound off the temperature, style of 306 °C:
16 °C
